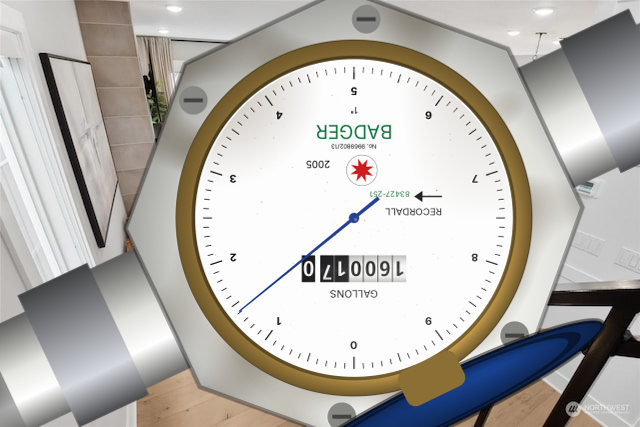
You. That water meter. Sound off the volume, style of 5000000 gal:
1600171.4 gal
